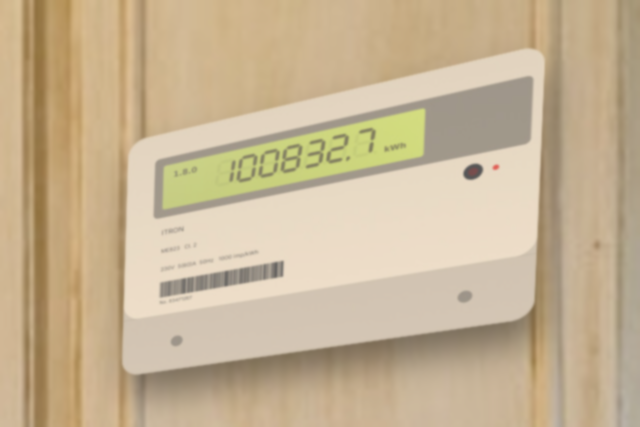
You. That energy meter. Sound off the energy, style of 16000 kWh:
100832.7 kWh
